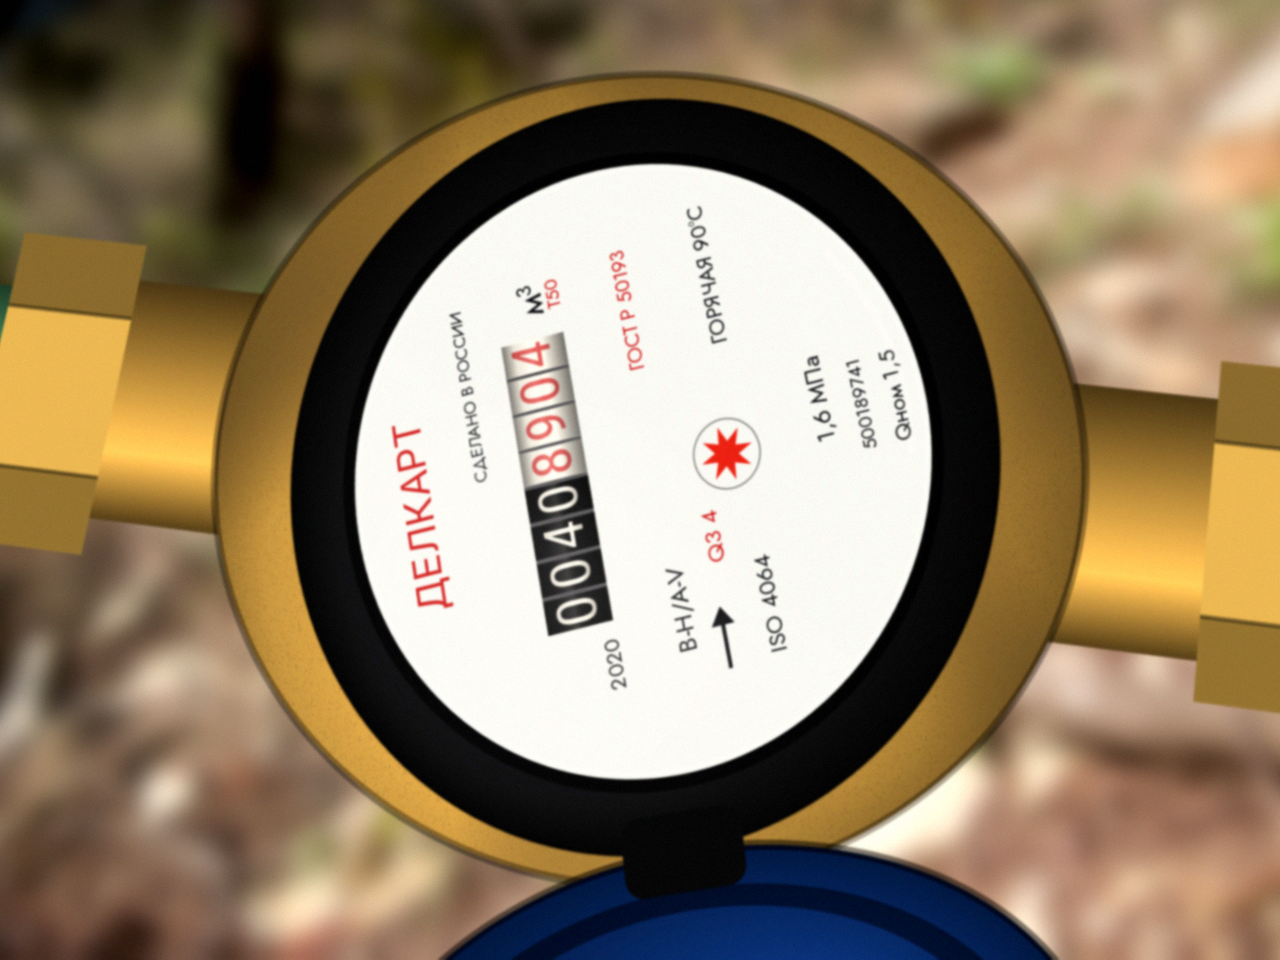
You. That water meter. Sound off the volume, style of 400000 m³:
40.8904 m³
